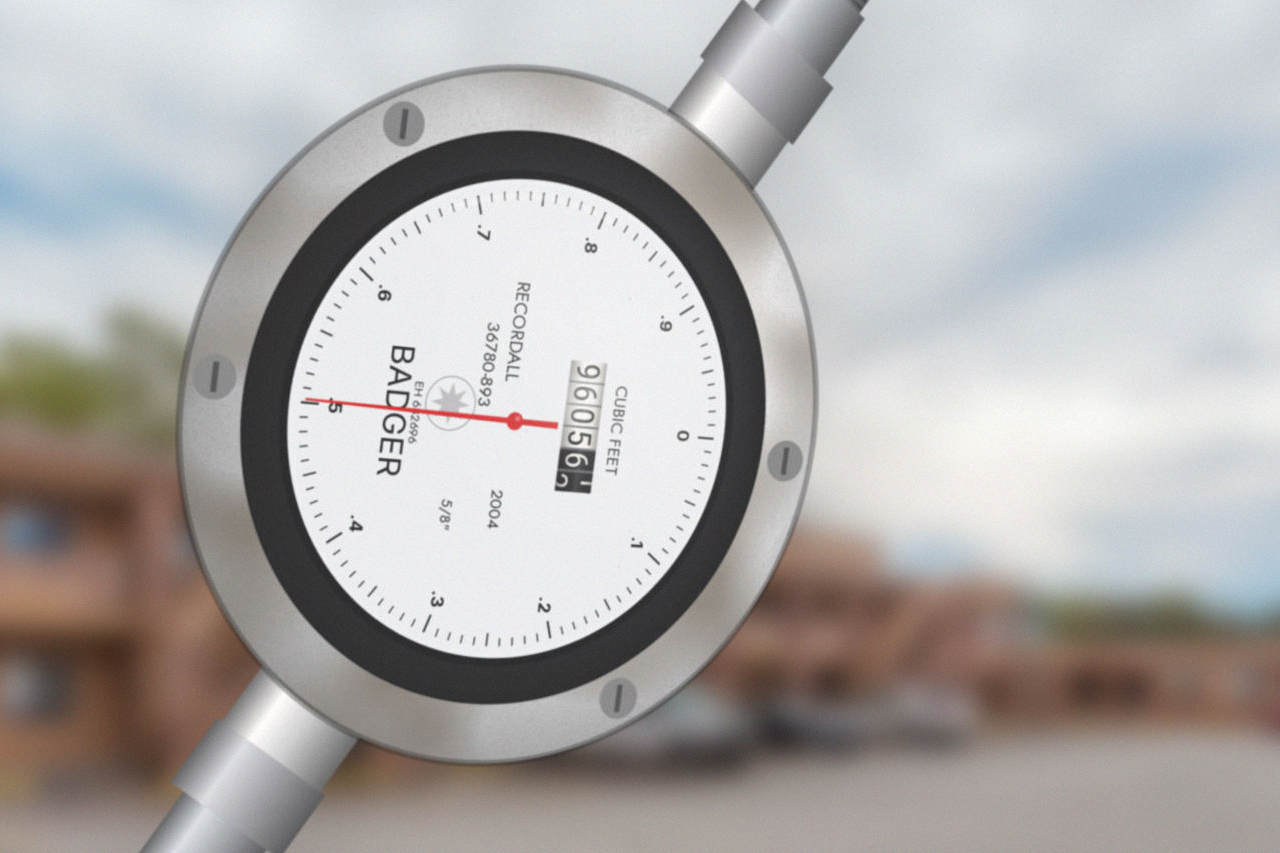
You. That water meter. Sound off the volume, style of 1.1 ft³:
960561.50 ft³
